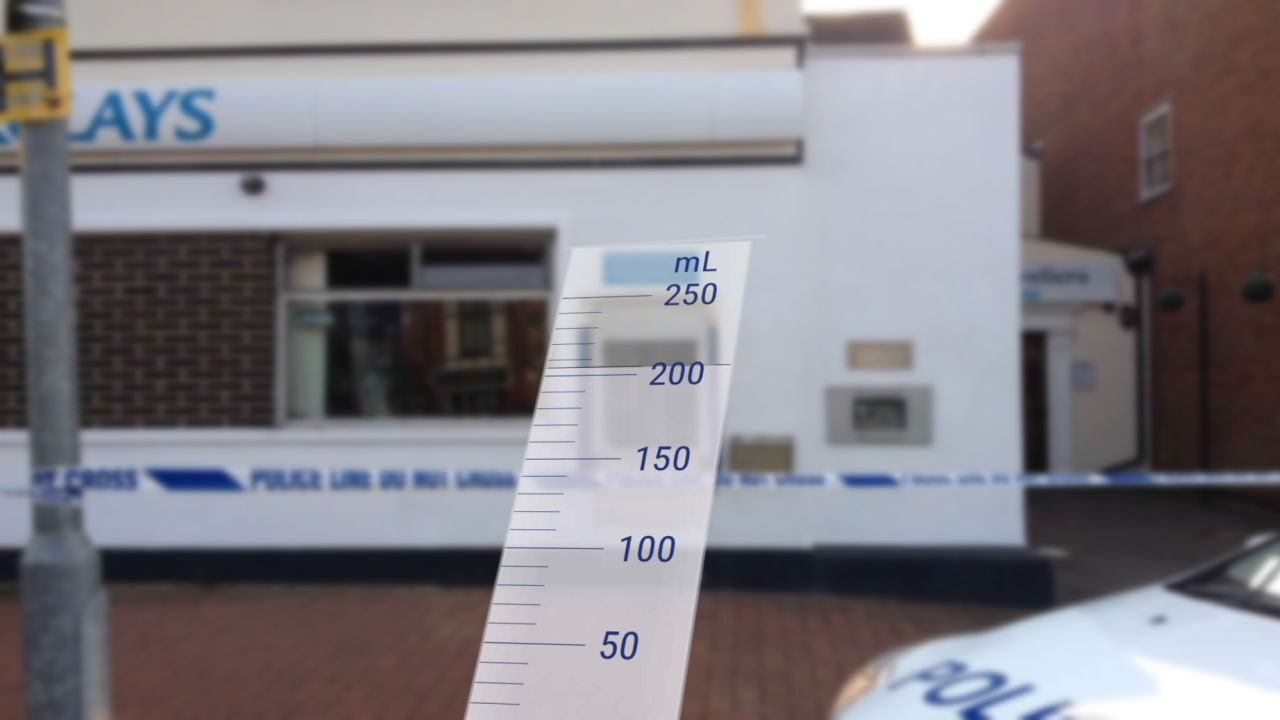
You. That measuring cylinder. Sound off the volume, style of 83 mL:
205 mL
